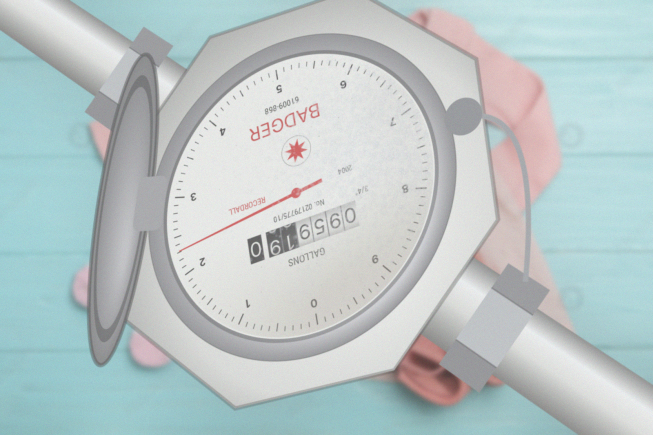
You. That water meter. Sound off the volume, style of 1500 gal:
959192.3 gal
